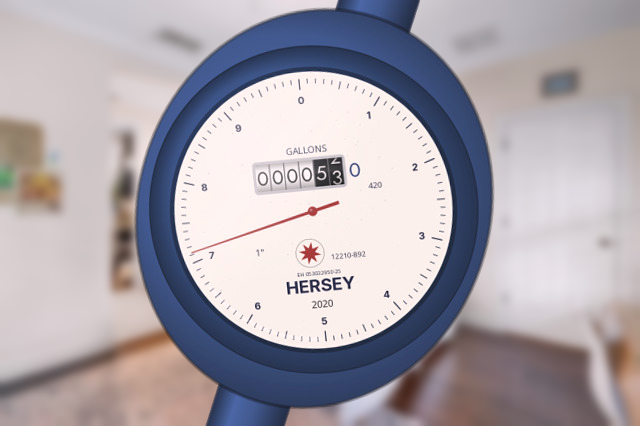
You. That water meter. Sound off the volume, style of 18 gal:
527.1 gal
